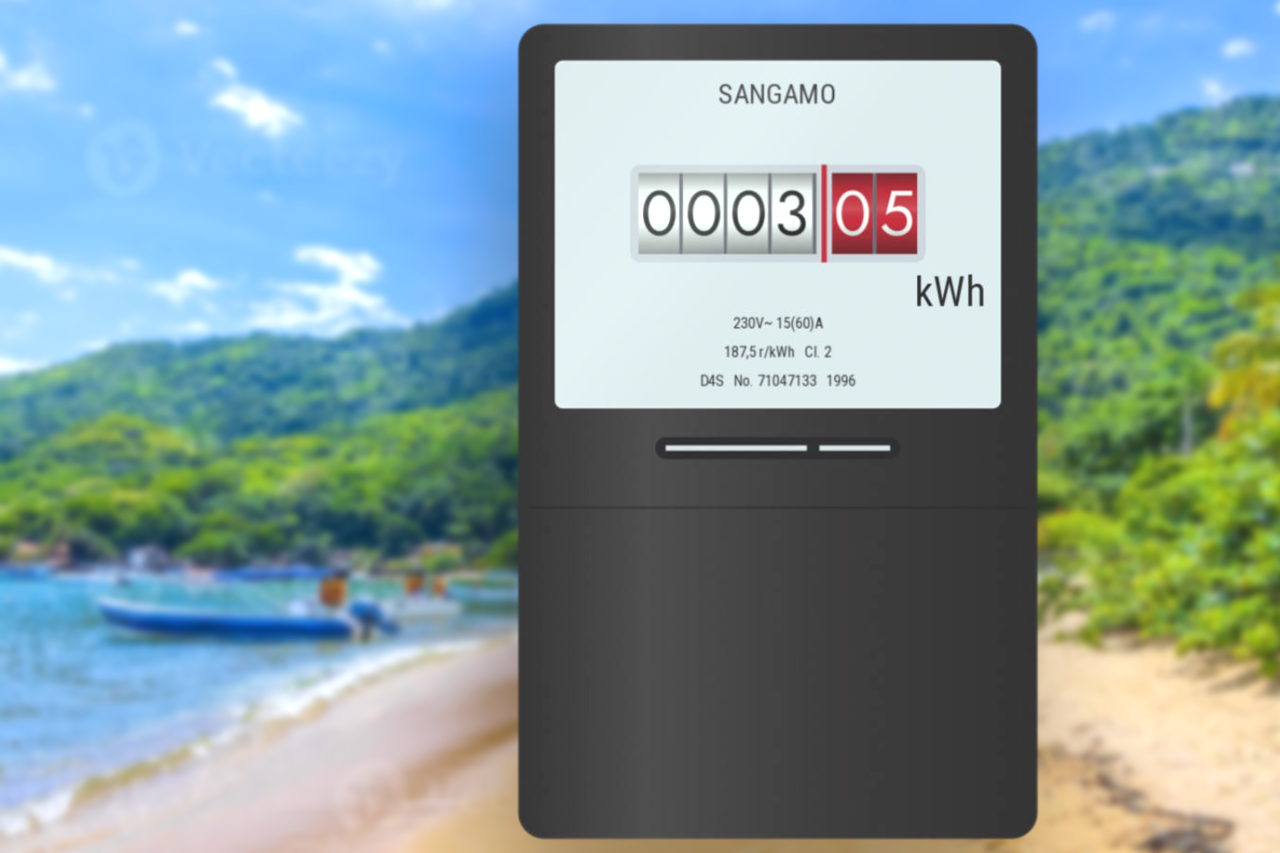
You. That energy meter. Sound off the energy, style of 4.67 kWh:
3.05 kWh
